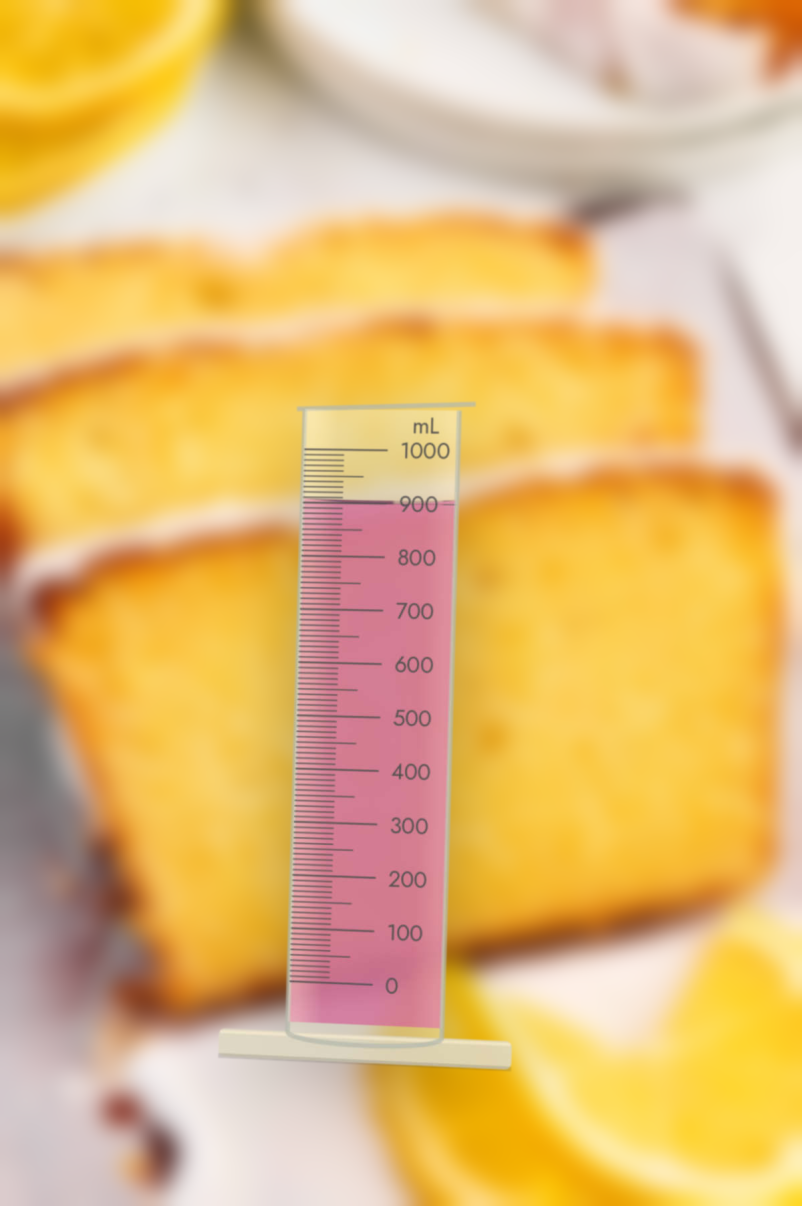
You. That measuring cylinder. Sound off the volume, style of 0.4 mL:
900 mL
